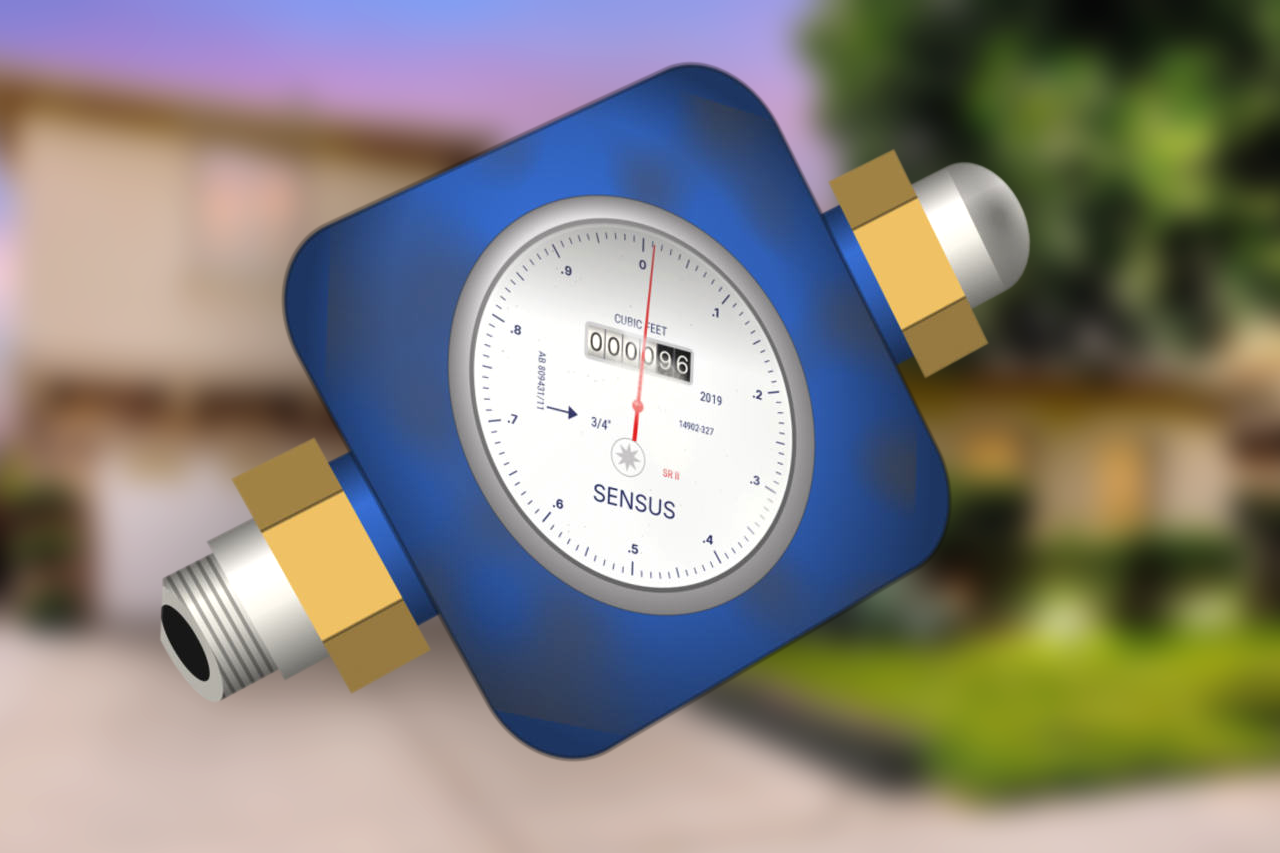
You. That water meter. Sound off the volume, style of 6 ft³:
96.01 ft³
